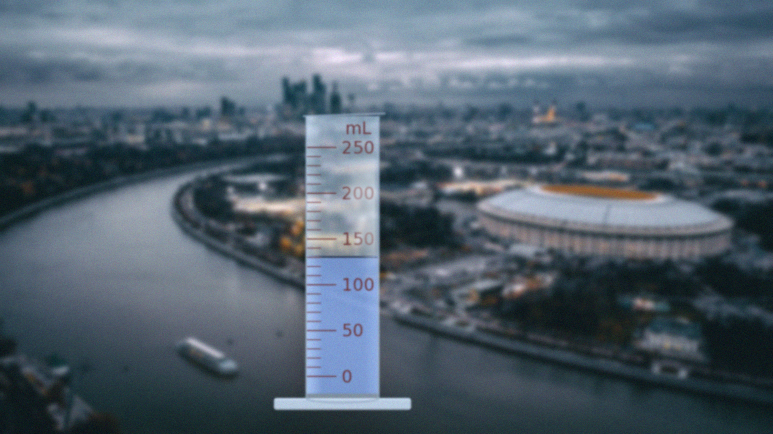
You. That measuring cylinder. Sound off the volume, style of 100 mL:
130 mL
